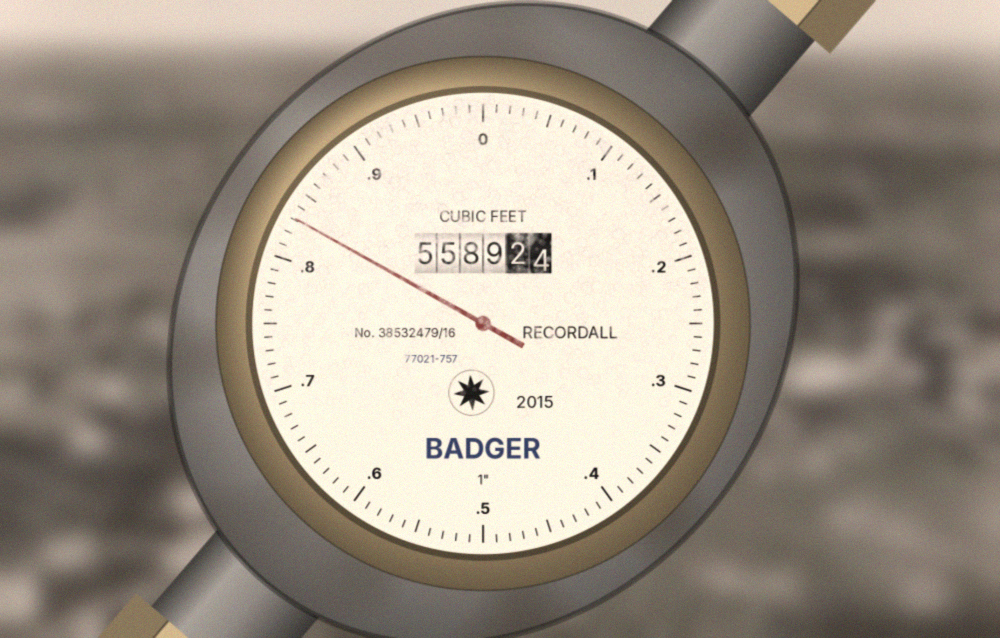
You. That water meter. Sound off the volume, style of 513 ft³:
558923.83 ft³
